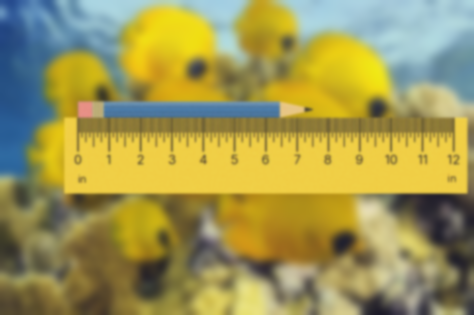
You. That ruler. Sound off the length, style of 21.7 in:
7.5 in
